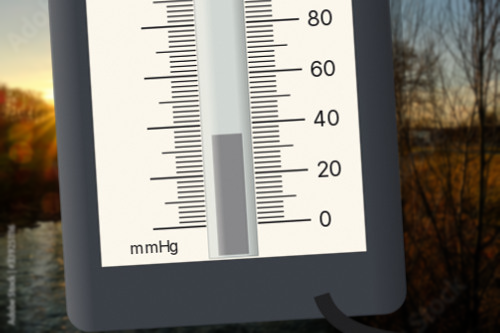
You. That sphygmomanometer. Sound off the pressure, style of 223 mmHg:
36 mmHg
